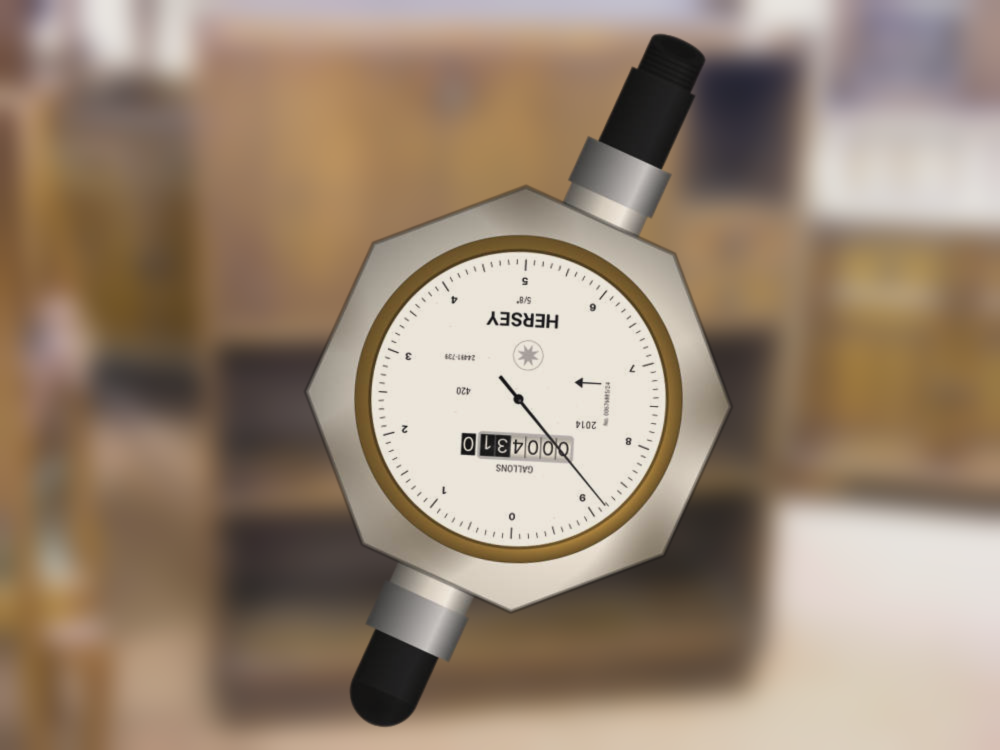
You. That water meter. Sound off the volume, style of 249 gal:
4308.8 gal
